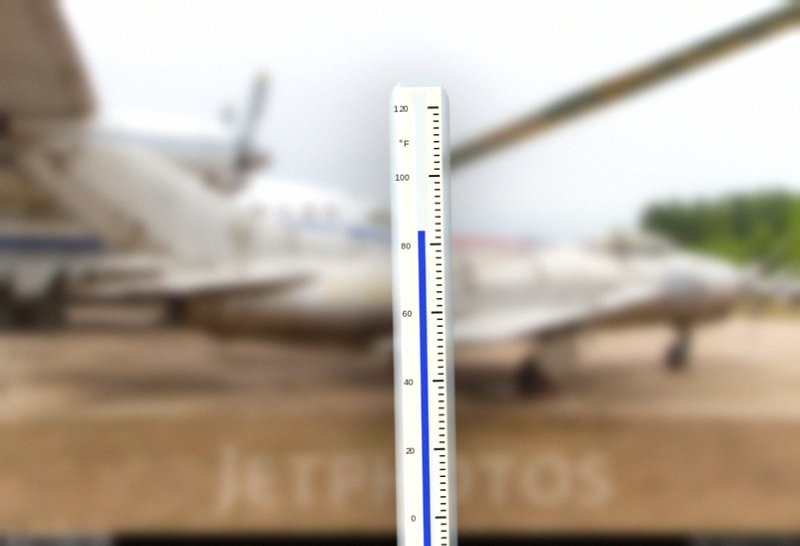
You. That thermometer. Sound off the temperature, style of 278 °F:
84 °F
